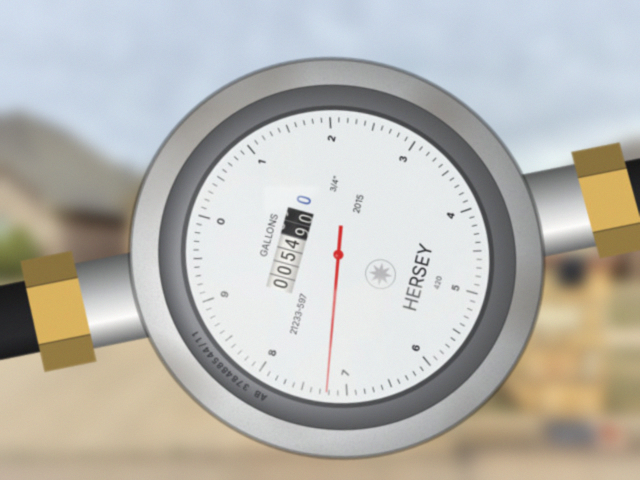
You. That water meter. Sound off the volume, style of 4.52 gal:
54897.2 gal
